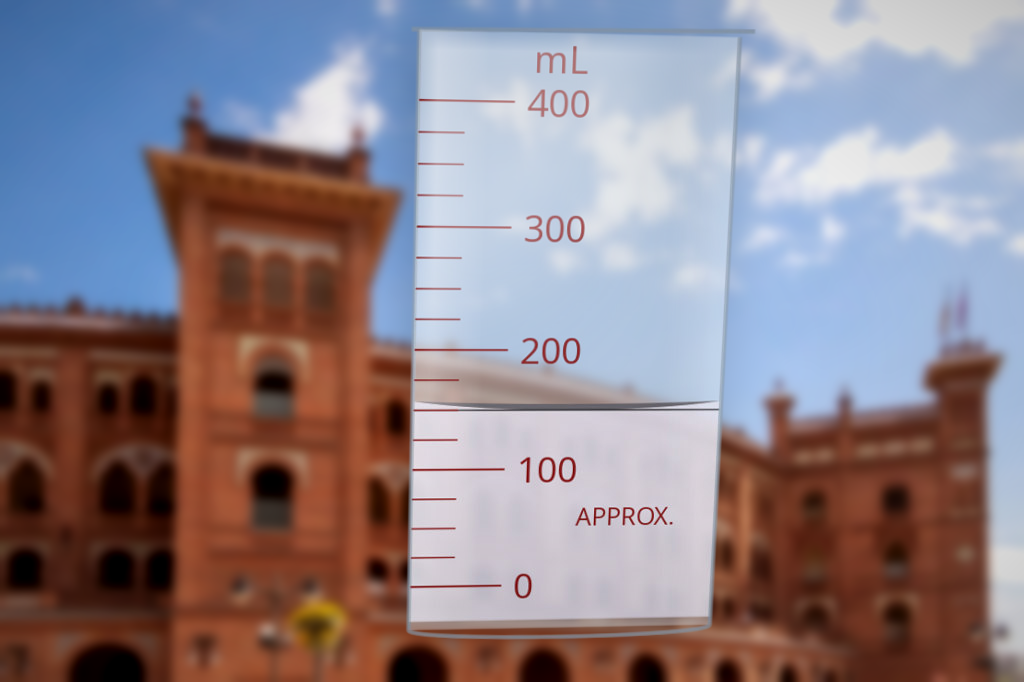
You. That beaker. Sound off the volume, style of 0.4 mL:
150 mL
